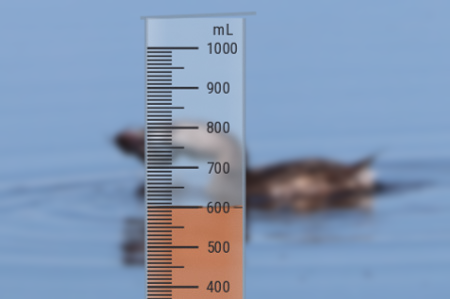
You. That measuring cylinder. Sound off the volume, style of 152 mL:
600 mL
